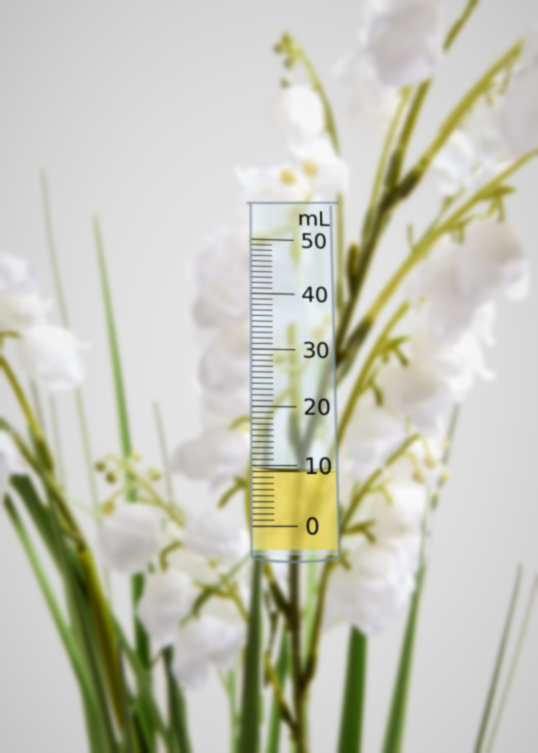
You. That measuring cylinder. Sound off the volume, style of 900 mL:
9 mL
